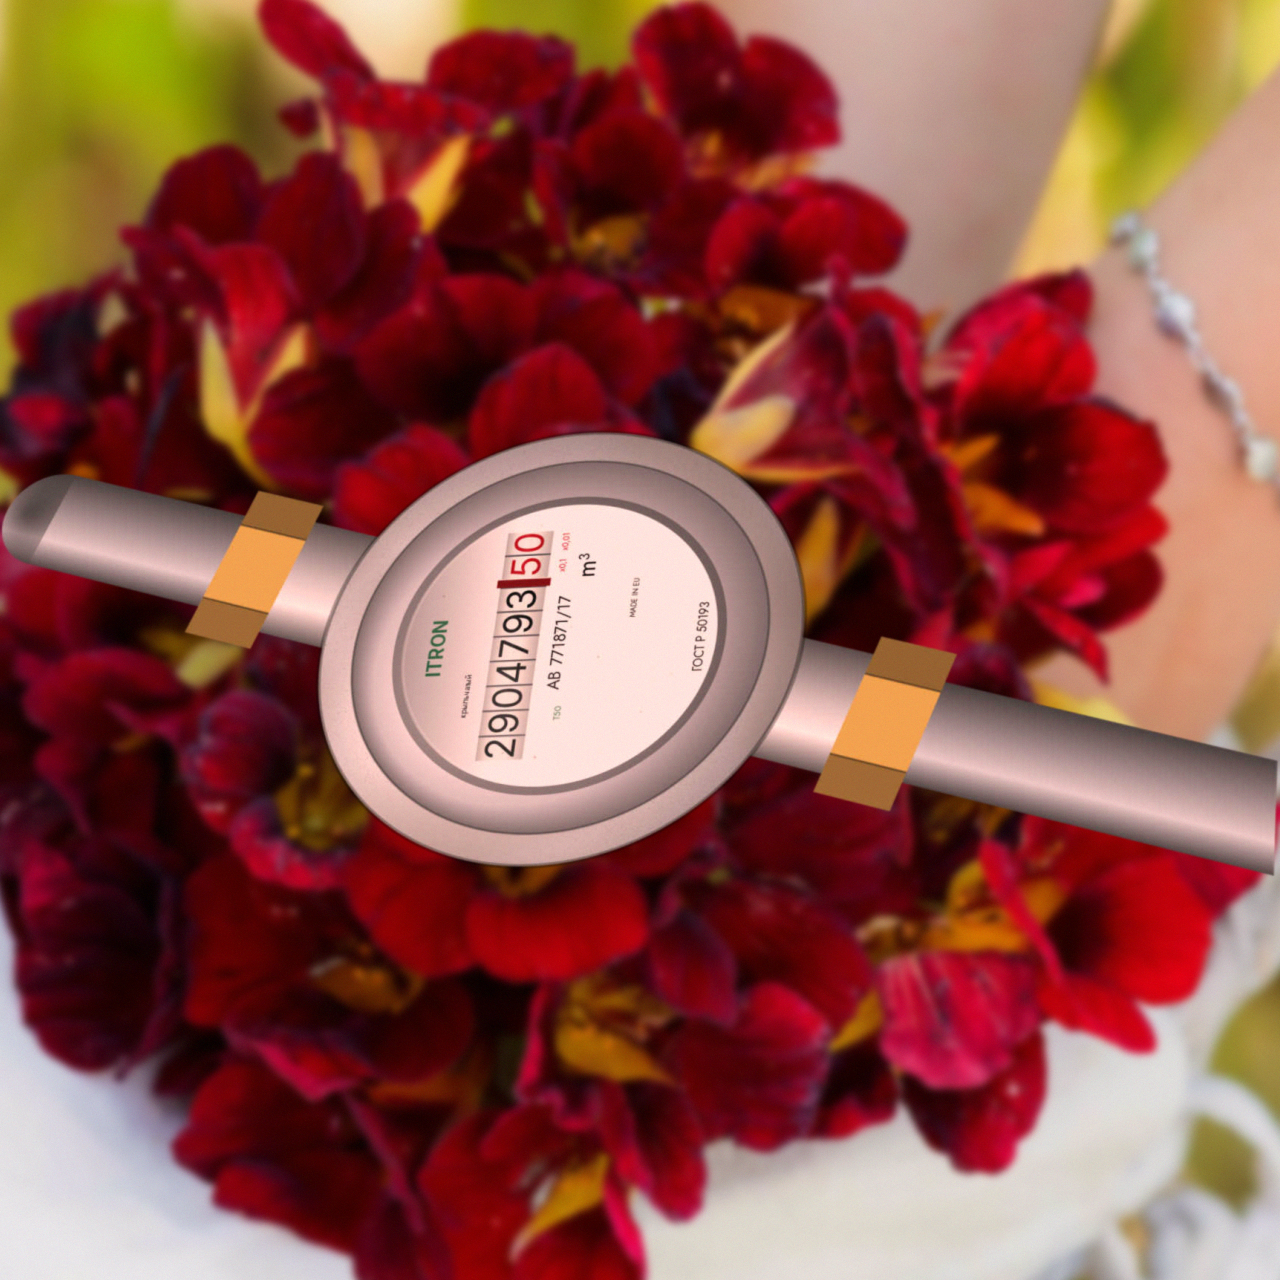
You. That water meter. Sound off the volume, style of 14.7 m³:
2904793.50 m³
